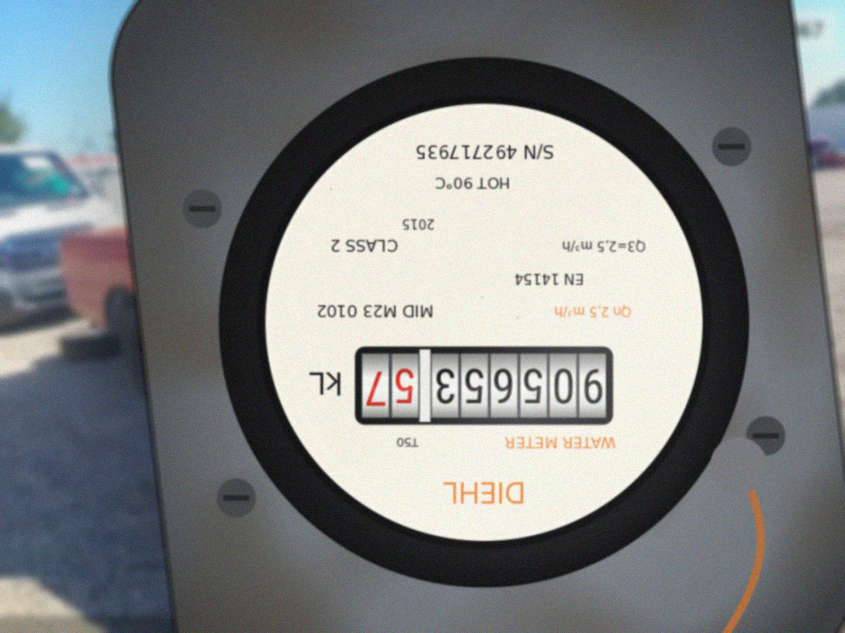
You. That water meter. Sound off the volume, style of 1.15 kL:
905653.57 kL
